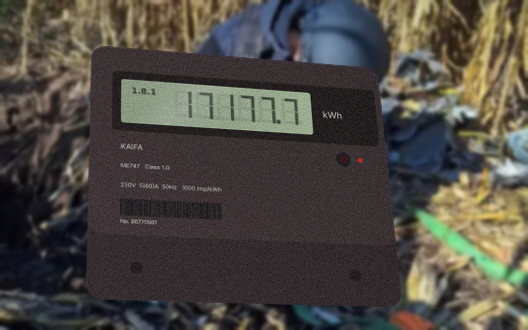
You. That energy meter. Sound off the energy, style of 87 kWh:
17177.7 kWh
